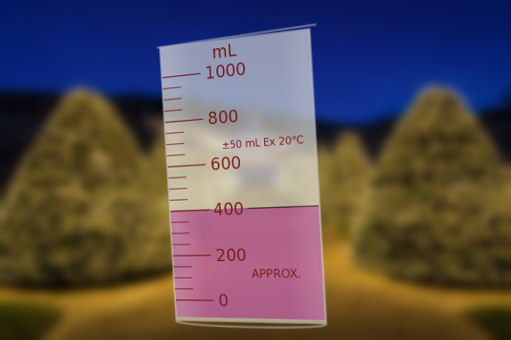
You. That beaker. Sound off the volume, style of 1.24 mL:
400 mL
